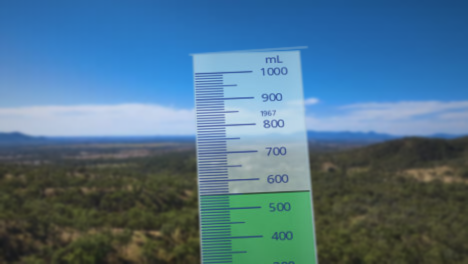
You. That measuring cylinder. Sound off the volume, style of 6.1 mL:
550 mL
